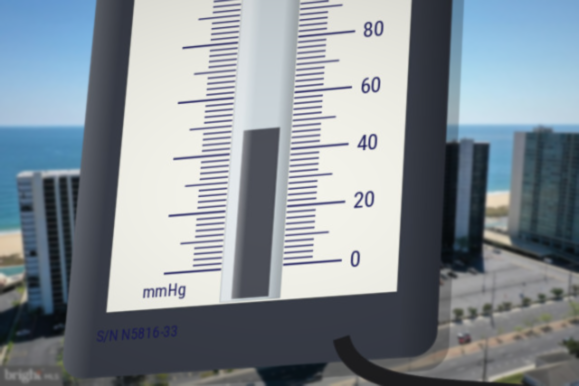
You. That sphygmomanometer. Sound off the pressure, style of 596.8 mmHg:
48 mmHg
